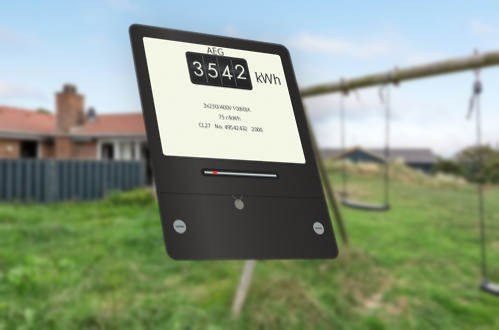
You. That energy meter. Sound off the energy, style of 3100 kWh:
3542 kWh
